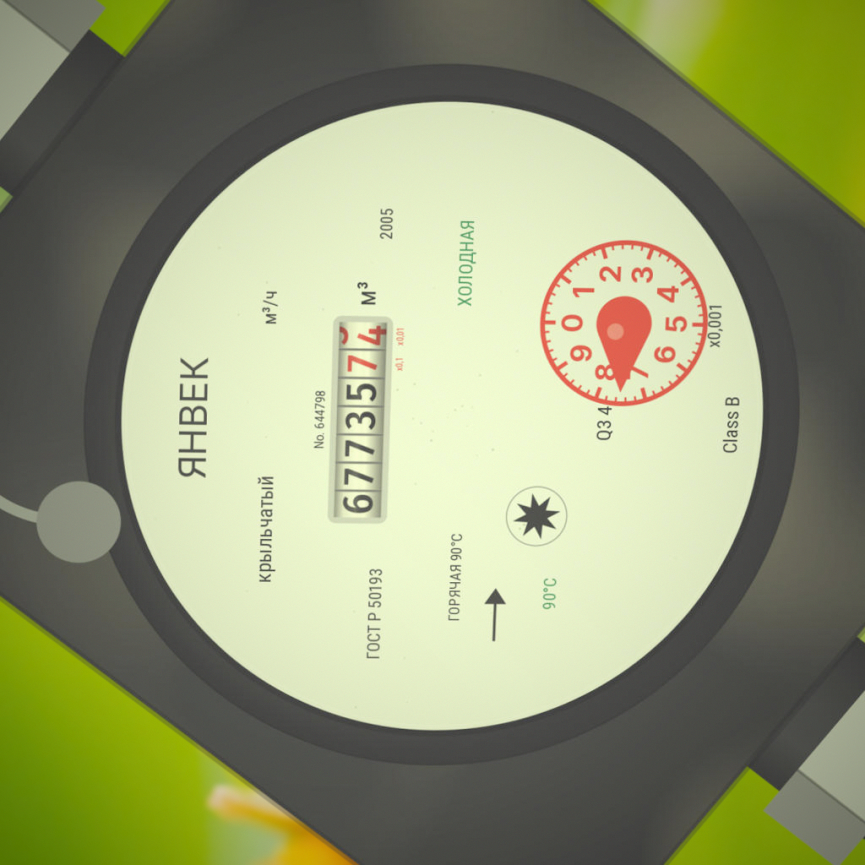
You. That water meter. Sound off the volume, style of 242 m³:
67735.737 m³
